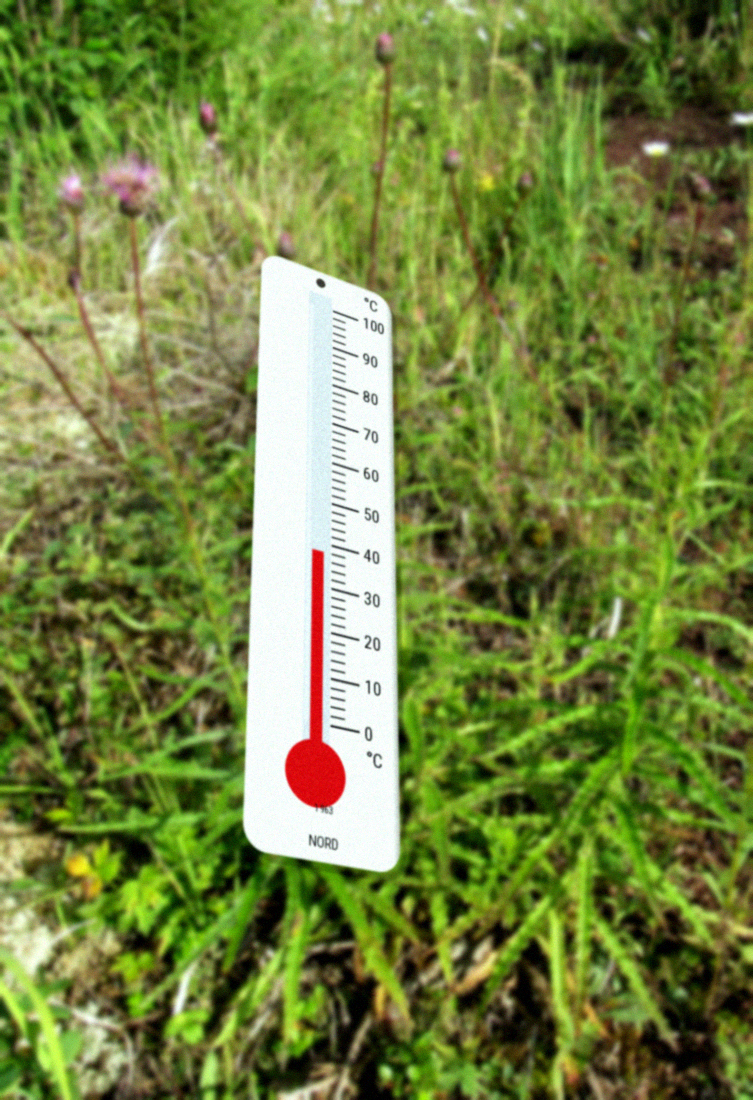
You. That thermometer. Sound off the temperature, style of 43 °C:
38 °C
